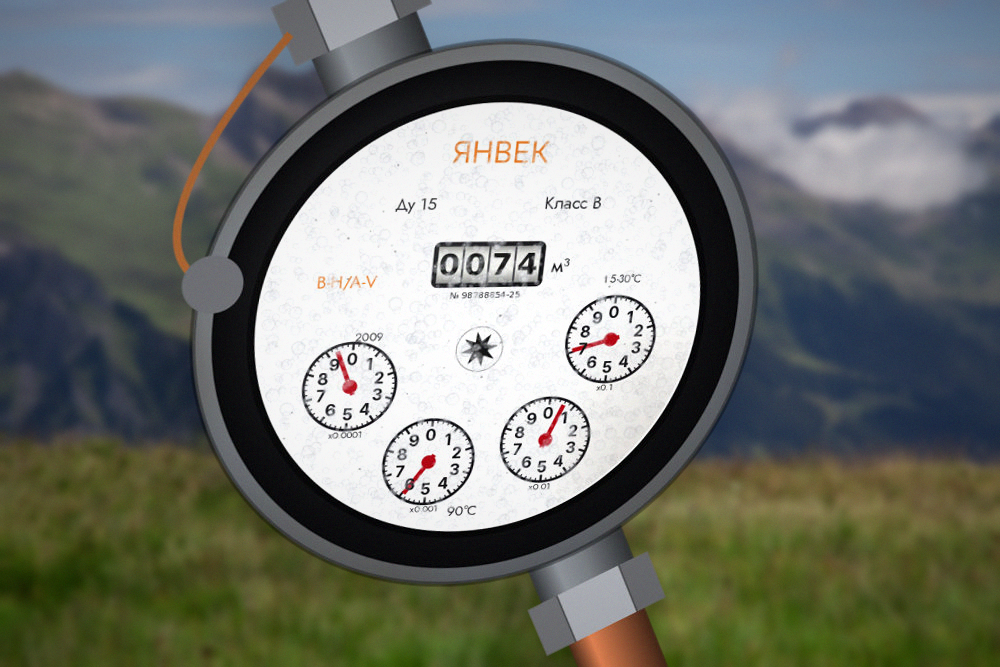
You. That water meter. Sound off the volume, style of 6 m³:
74.7059 m³
